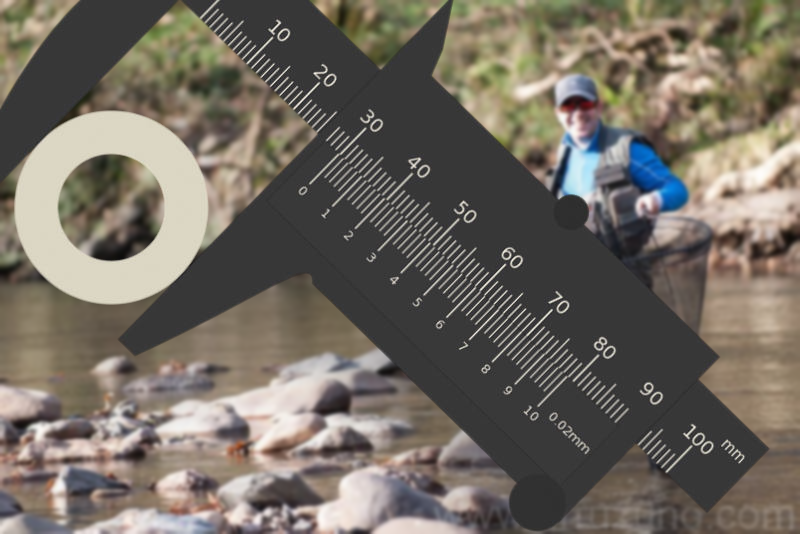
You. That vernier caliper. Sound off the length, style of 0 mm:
29.8 mm
